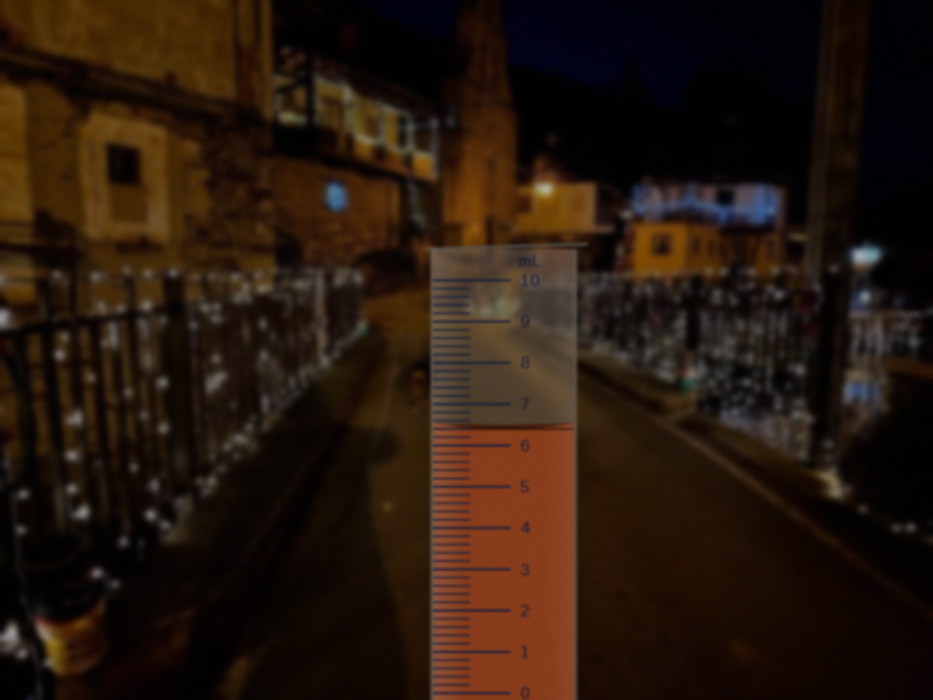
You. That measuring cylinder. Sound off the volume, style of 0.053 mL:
6.4 mL
